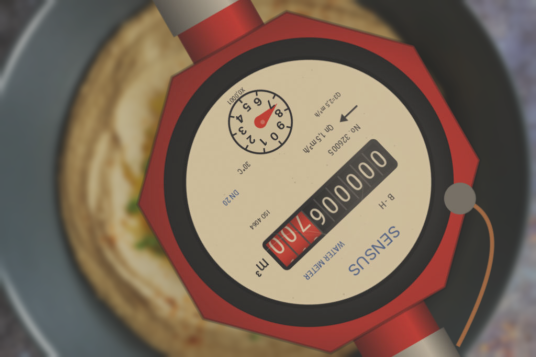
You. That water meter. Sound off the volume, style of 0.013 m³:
6.6997 m³
